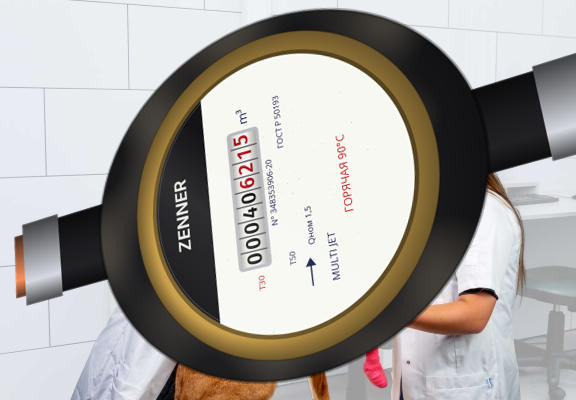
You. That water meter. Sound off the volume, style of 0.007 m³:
40.6215 m³
